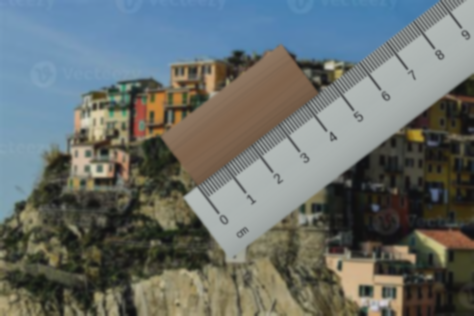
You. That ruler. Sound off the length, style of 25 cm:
4.5 cm
